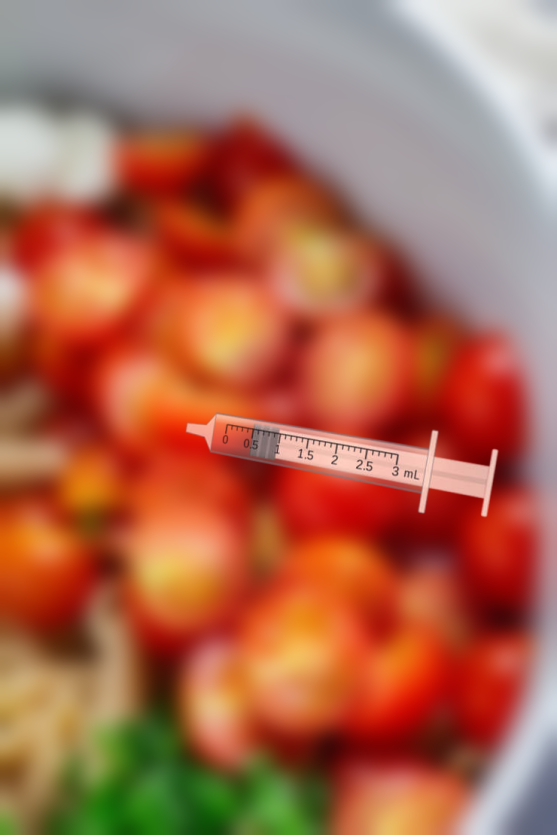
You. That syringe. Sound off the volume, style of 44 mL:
0.5 mL
